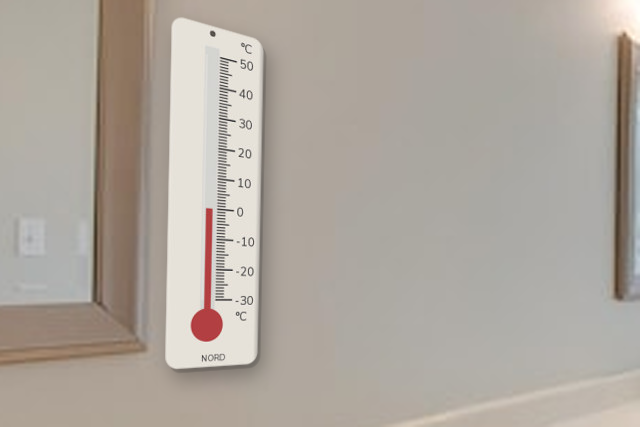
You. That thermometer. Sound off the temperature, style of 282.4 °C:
0 °C
